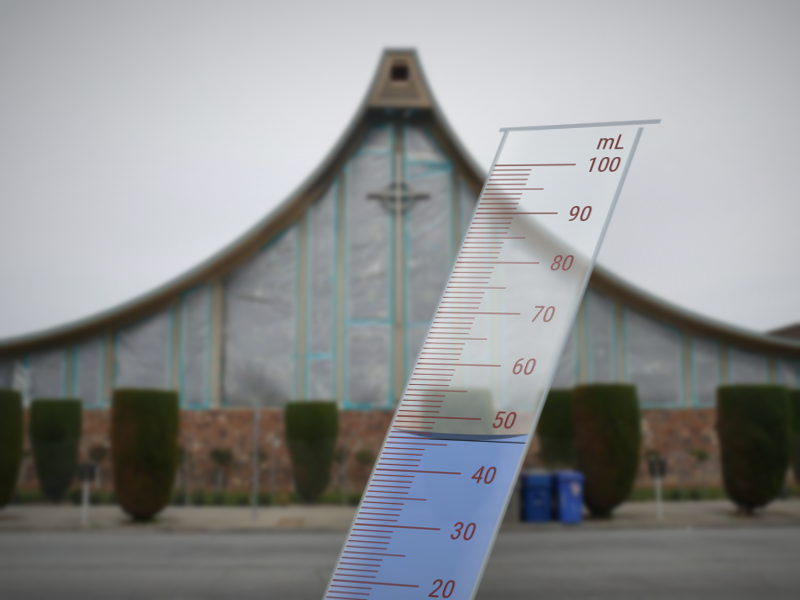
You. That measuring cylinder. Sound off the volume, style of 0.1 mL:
46 mL
